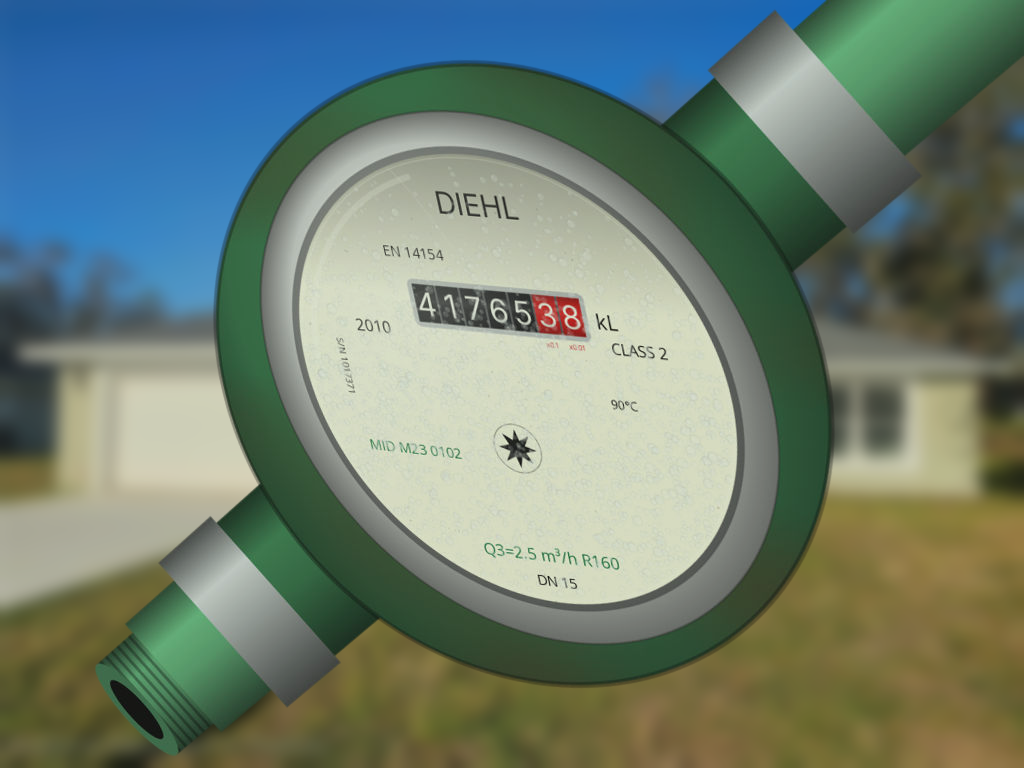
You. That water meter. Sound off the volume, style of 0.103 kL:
41765.38 kL
